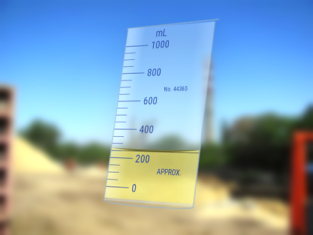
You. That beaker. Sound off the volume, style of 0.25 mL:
250 mL
